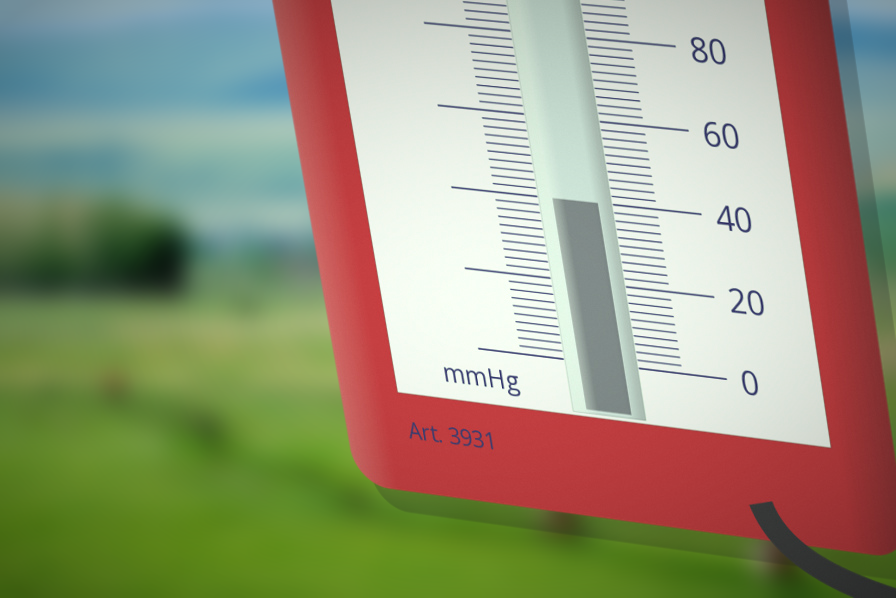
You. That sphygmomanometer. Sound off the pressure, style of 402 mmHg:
40 mmHg
